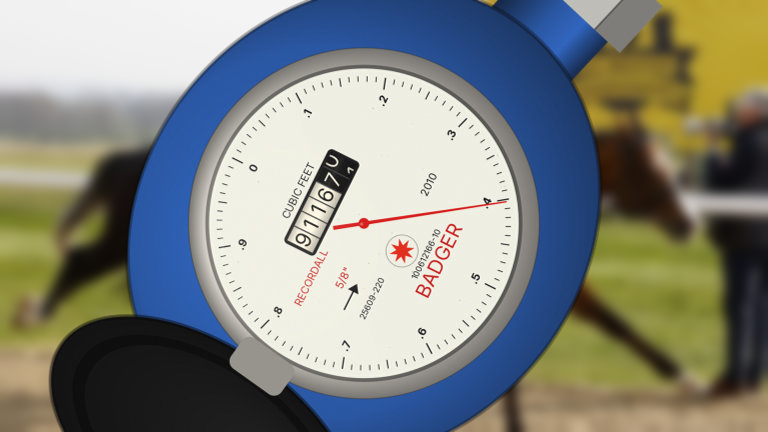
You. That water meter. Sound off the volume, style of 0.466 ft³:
911670.40 ft³
